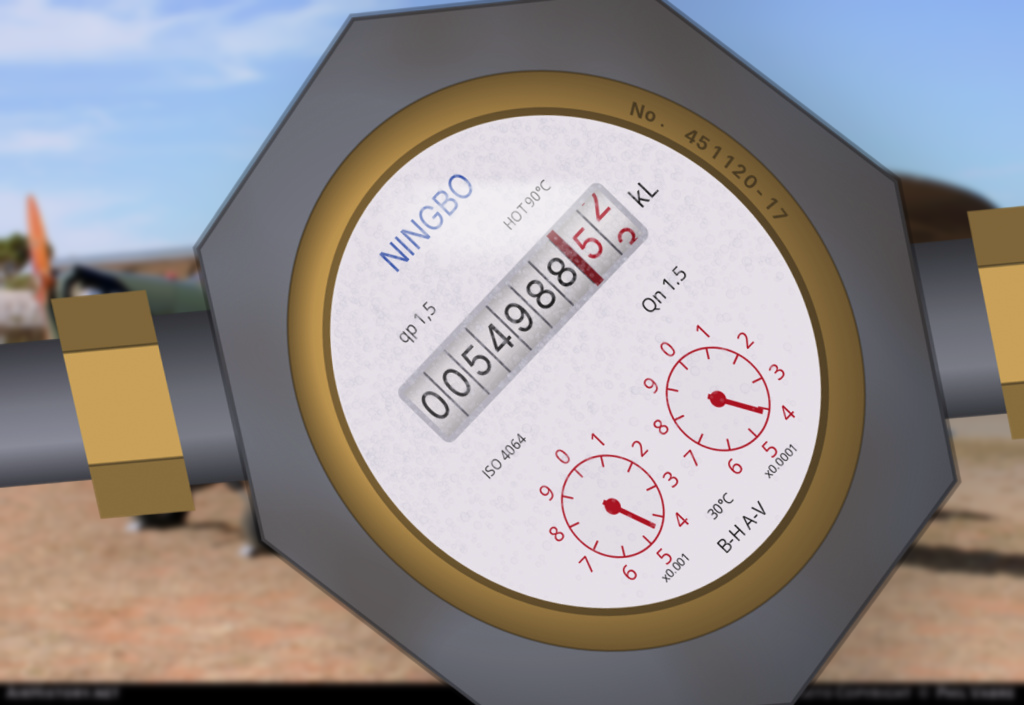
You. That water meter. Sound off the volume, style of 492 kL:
54988.5244 kL
